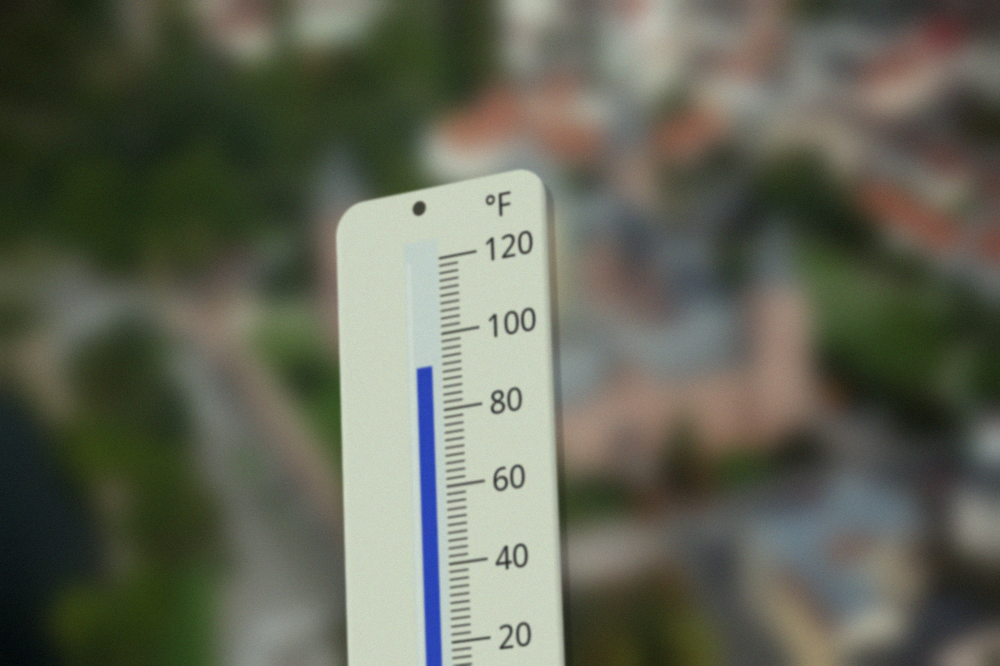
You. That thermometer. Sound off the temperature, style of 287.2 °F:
92 °F
